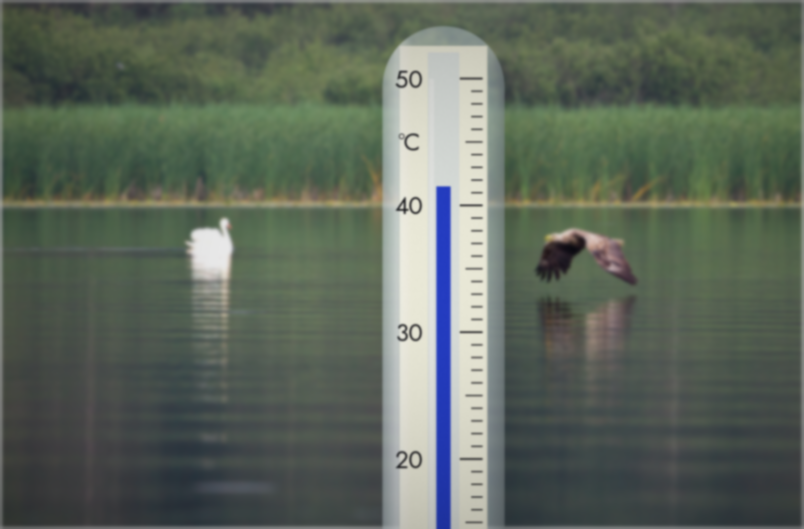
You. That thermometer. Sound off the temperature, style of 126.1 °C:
41.5 °C
